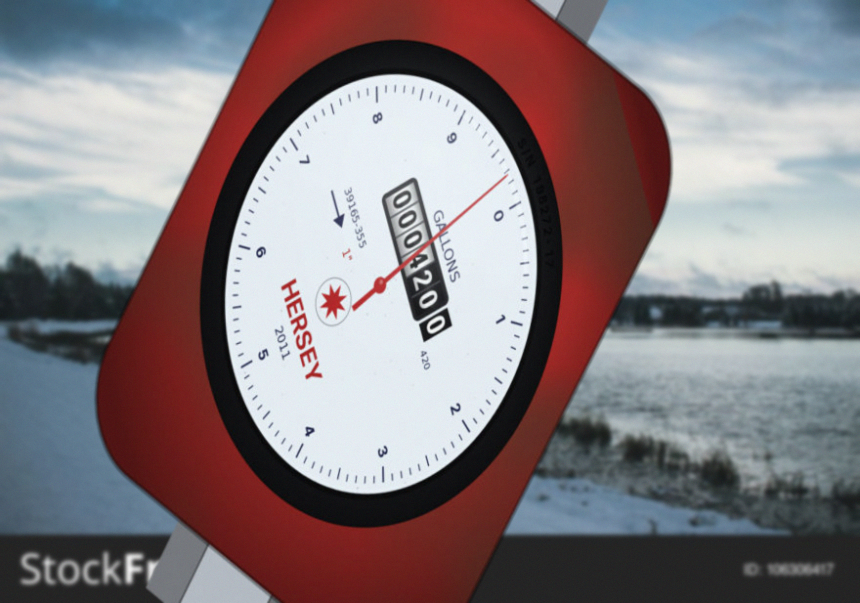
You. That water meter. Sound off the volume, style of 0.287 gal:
4199.7 gal
